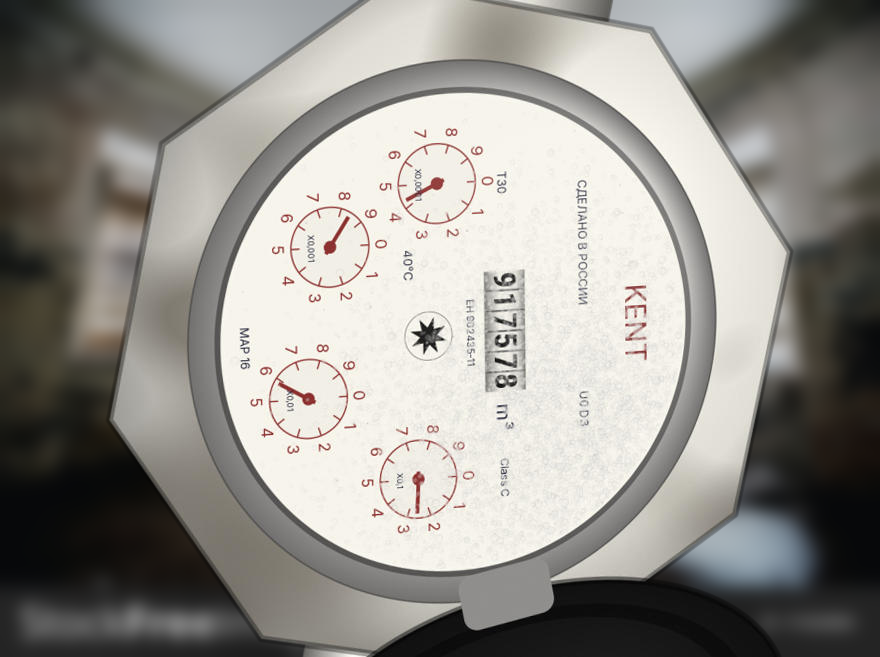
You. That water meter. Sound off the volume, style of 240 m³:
917578.2584 m³
